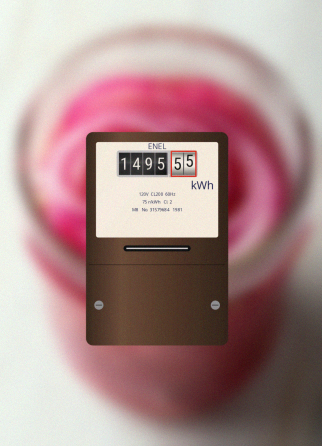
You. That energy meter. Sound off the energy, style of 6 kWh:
1495.55 kWh
